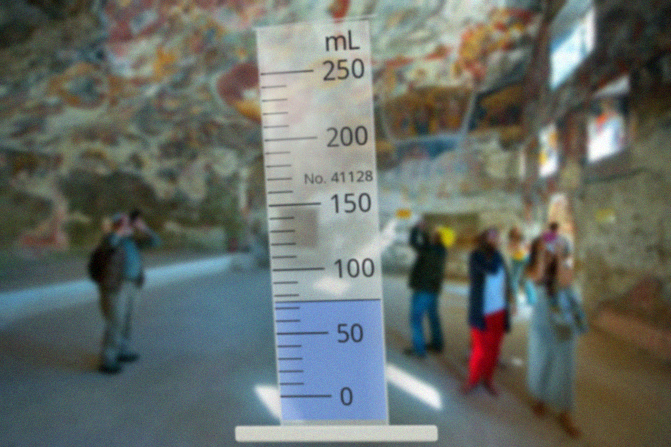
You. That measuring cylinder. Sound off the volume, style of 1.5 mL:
75 mL
